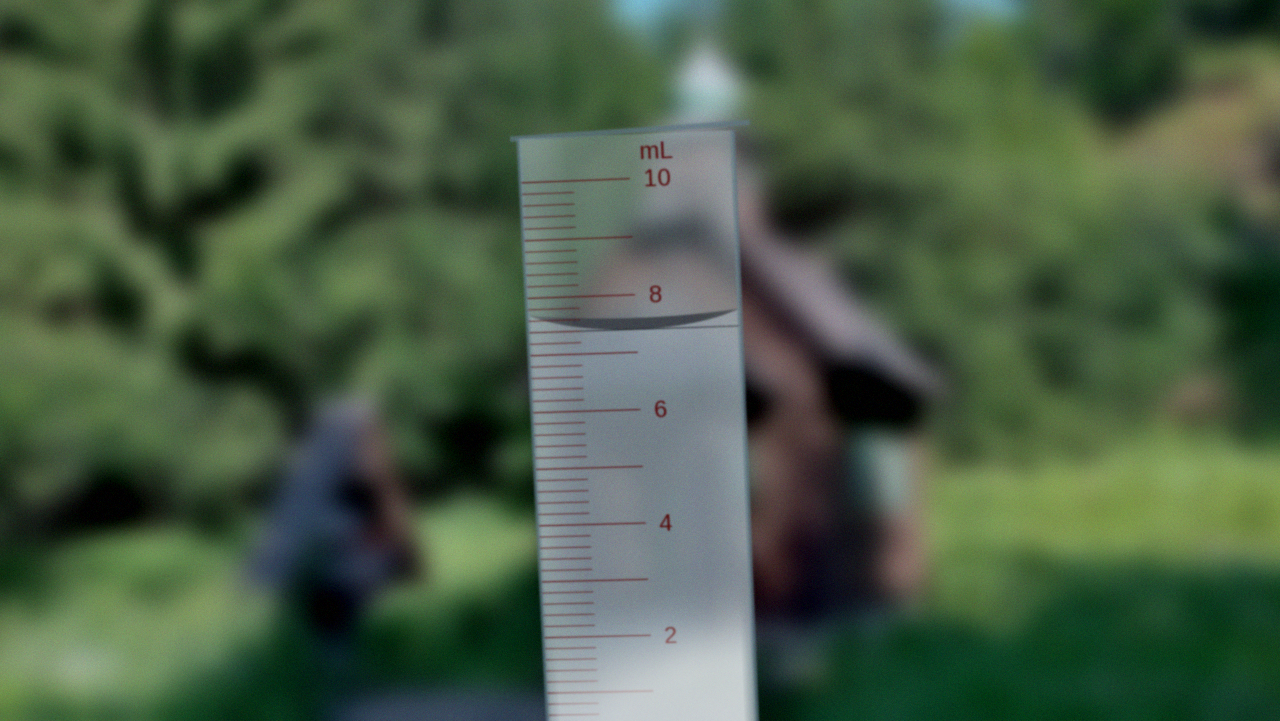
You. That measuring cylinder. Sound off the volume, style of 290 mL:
7.4 mL
